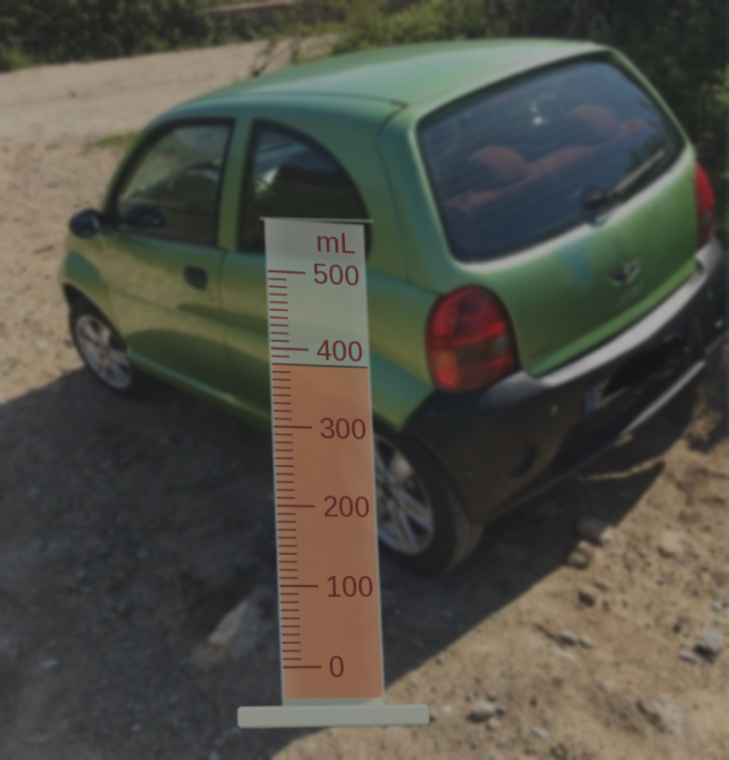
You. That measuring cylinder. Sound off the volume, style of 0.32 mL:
380 mL
